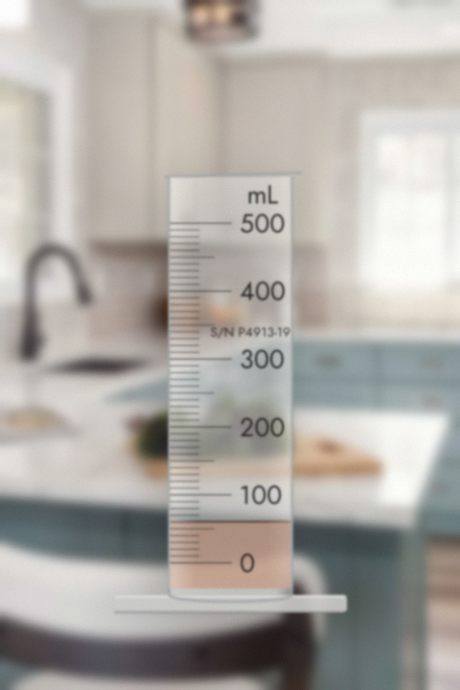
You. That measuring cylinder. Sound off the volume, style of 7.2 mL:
60 mL
